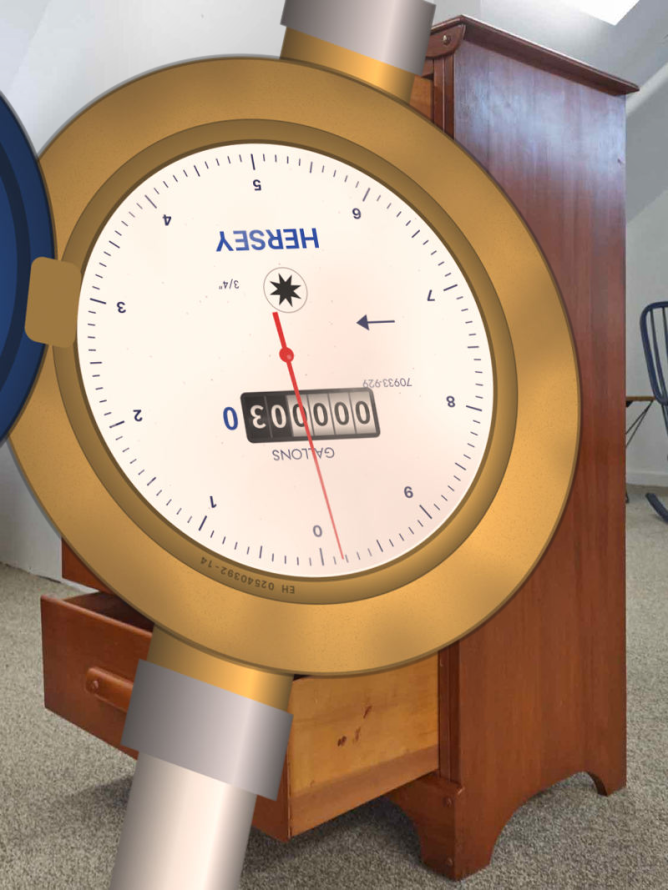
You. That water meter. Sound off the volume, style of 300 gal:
29.8 gal
